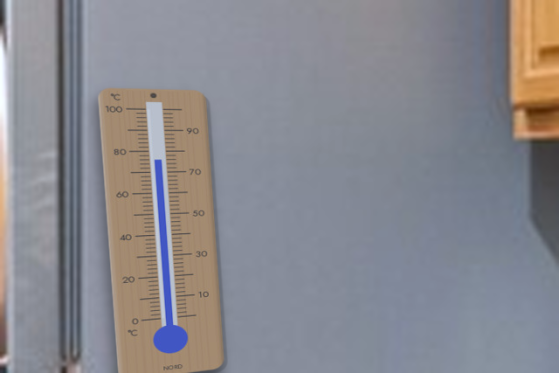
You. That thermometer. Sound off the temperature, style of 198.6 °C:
76 °C
